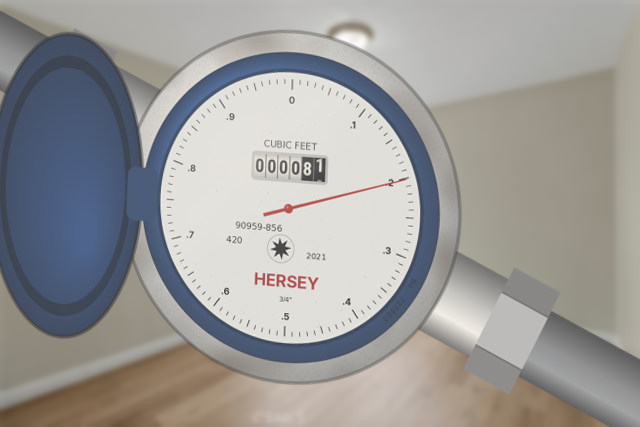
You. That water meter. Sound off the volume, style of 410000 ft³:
81.20 ft³
